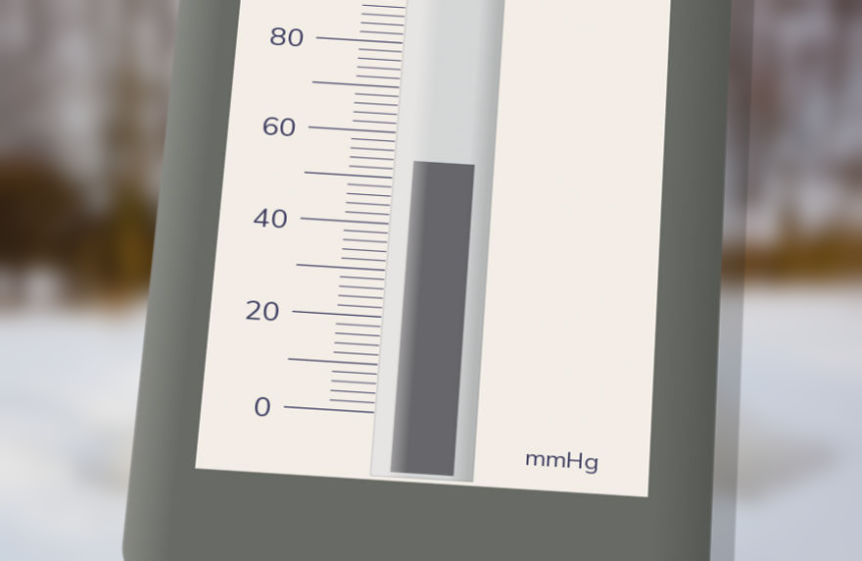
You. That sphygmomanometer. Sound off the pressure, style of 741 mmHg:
54 mmHg
